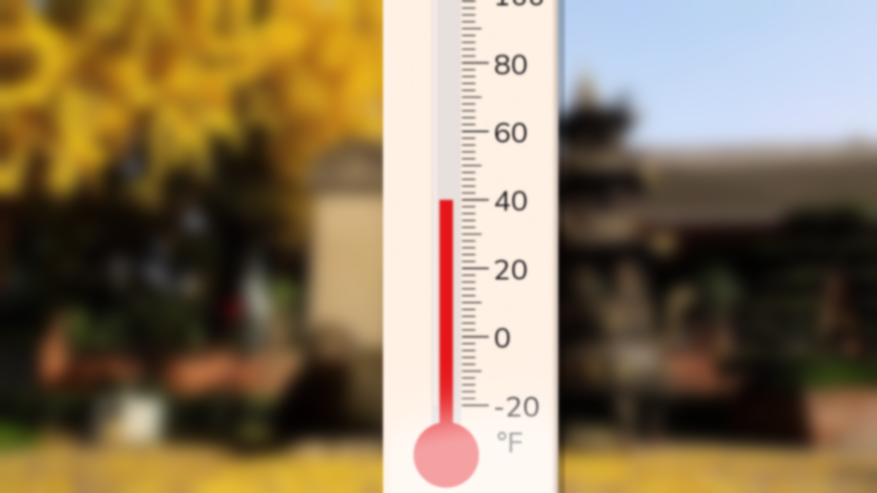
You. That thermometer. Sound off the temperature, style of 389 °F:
40 °F
